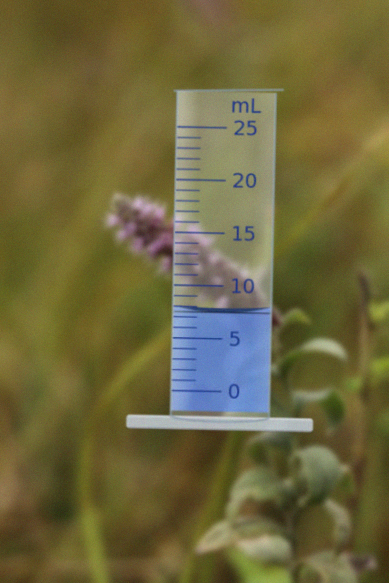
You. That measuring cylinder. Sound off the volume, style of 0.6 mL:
7.5 mL
